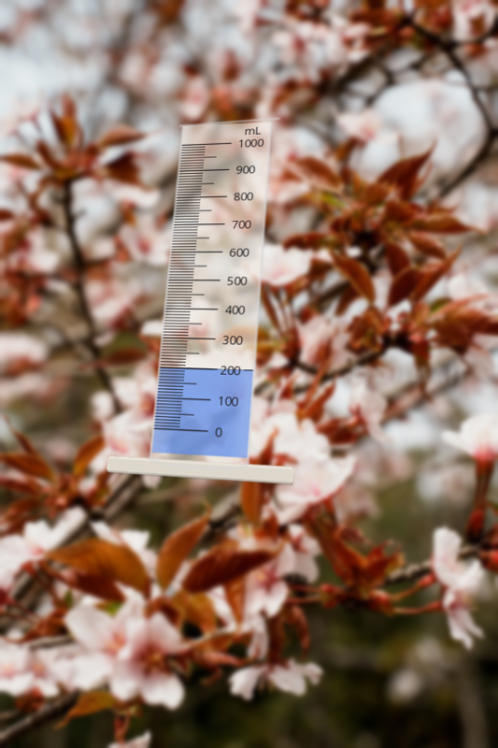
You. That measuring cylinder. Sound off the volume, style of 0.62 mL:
200 mL
